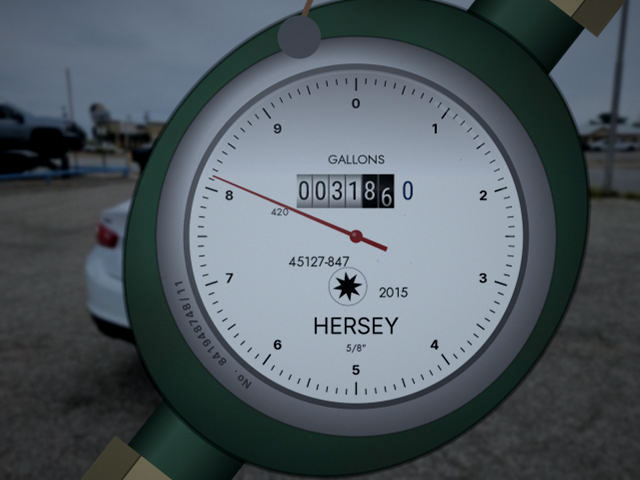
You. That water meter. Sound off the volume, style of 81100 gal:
31858.1 gal
